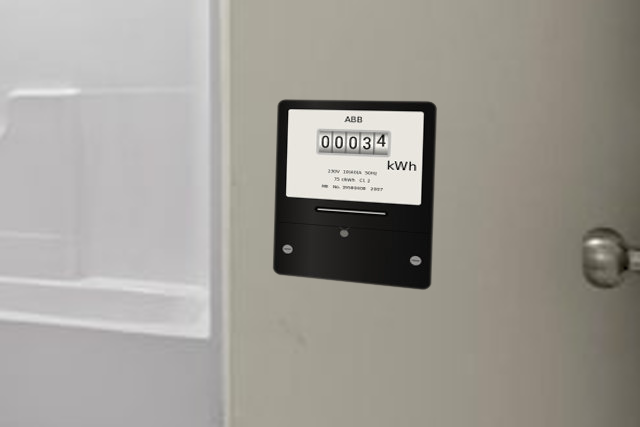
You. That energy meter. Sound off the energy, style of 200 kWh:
34 kWh
